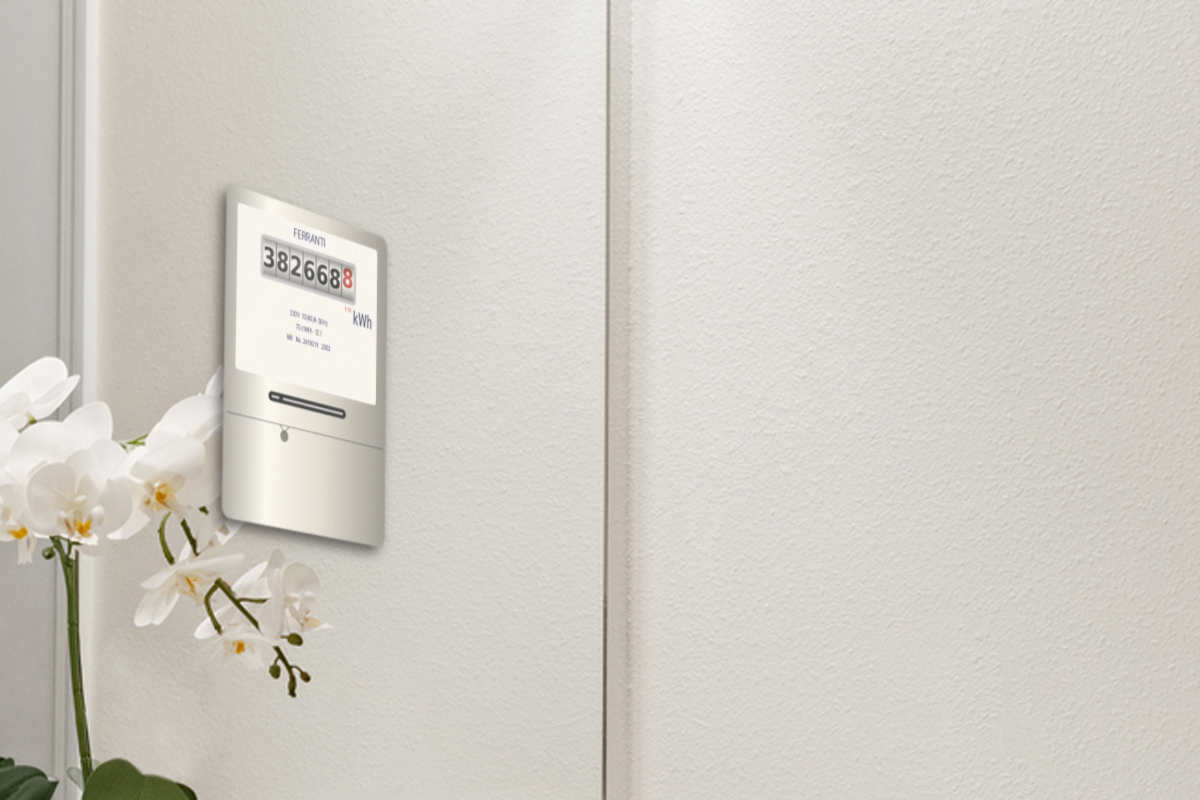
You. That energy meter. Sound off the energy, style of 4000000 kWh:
382668.8 kWh
